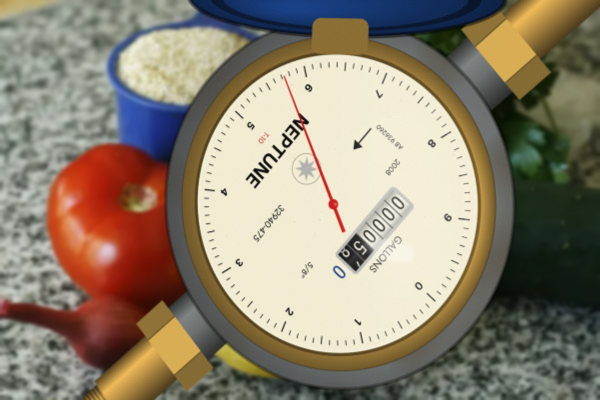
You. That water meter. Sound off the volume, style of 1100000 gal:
575.7 gal
